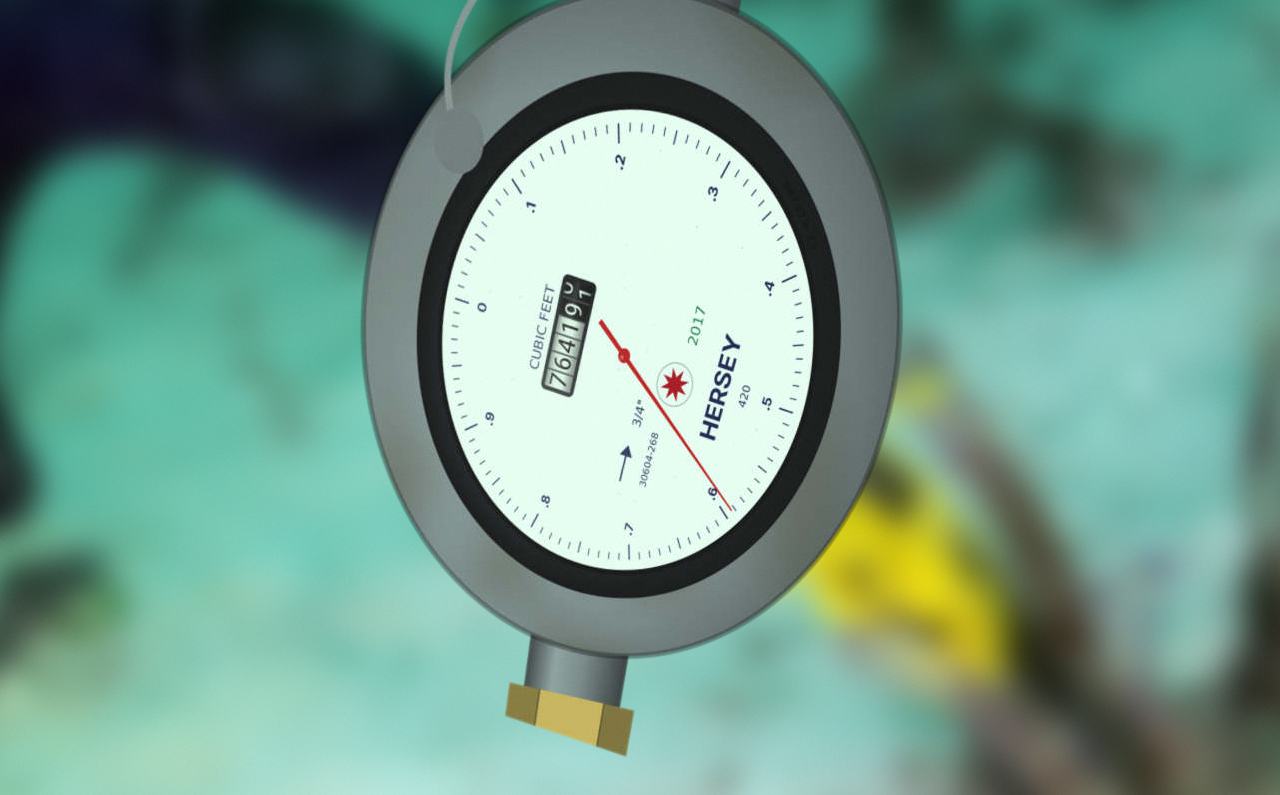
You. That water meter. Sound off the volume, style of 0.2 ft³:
764190.59 ft³
